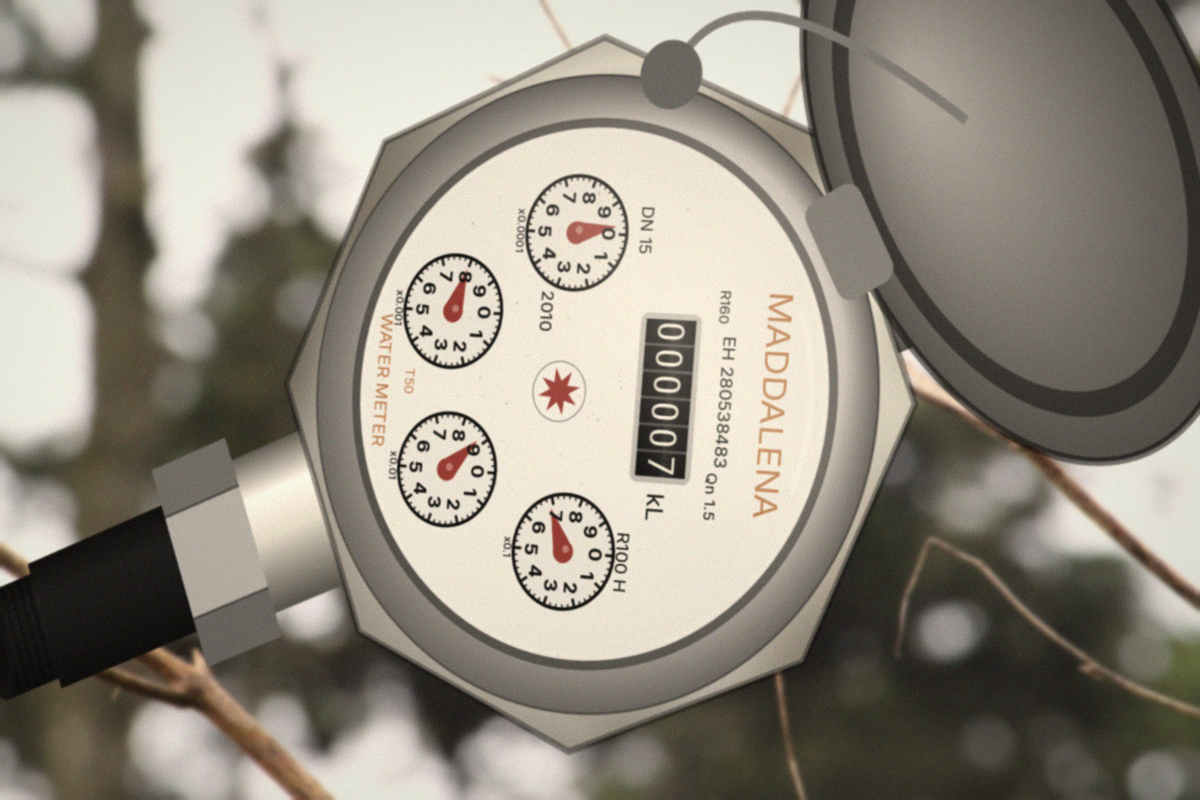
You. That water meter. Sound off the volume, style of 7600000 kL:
7.6879 kL
